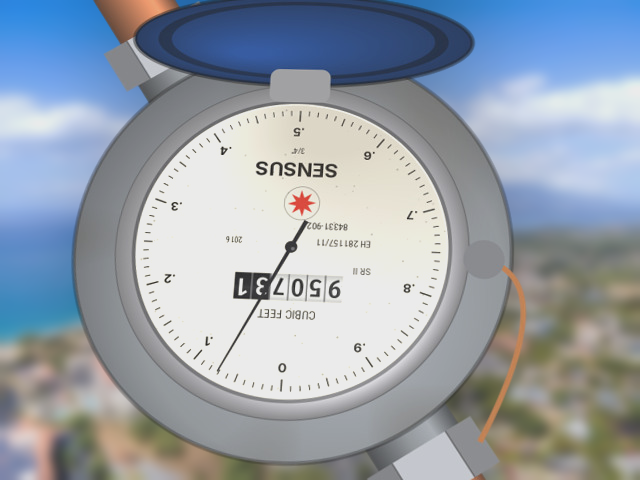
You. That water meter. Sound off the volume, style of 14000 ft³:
950731.07 ft³
